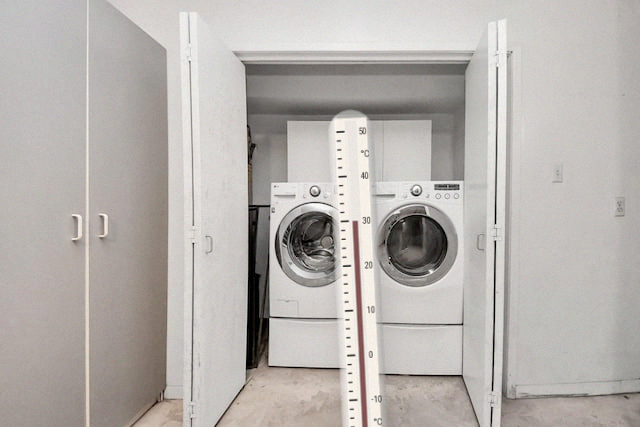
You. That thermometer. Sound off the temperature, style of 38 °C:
30 °C
